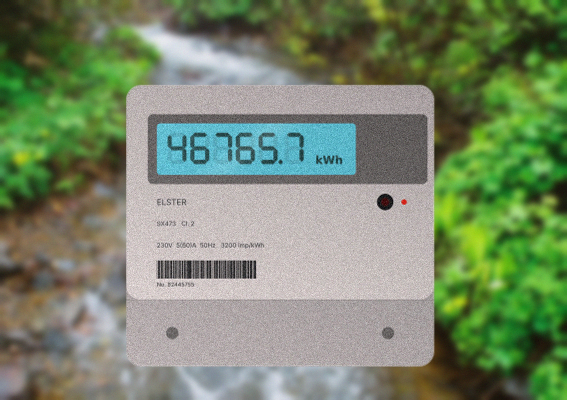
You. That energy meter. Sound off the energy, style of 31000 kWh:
46765.7 kWh
